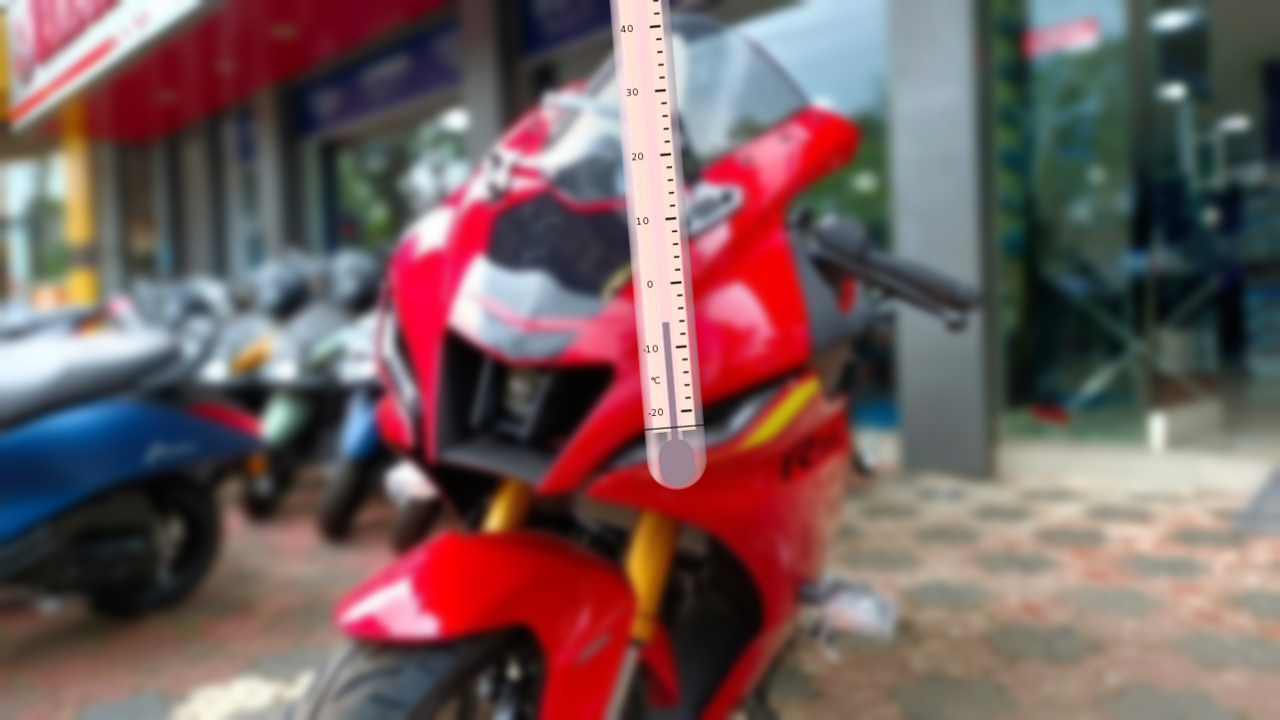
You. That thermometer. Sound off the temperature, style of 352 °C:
-6 °C
